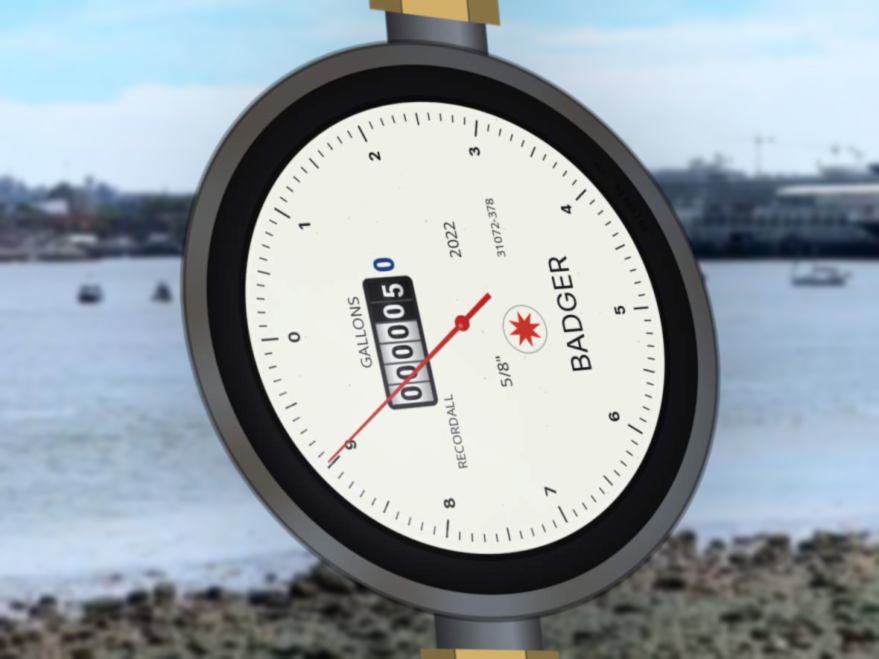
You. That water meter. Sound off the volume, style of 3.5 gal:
49.0 gal
